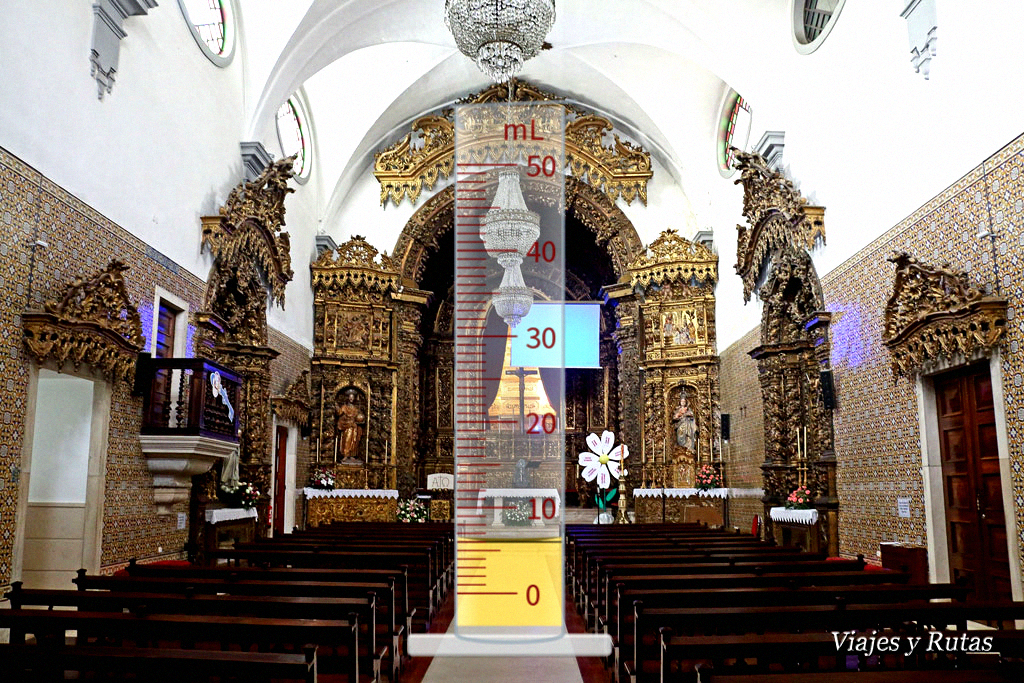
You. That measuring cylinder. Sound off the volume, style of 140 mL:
6 mL
